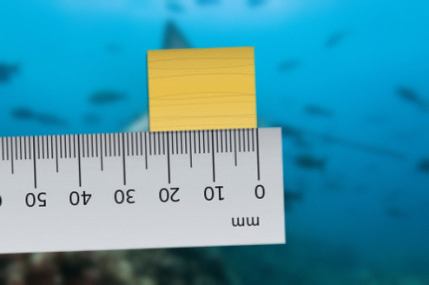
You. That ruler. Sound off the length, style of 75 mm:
24 mm
